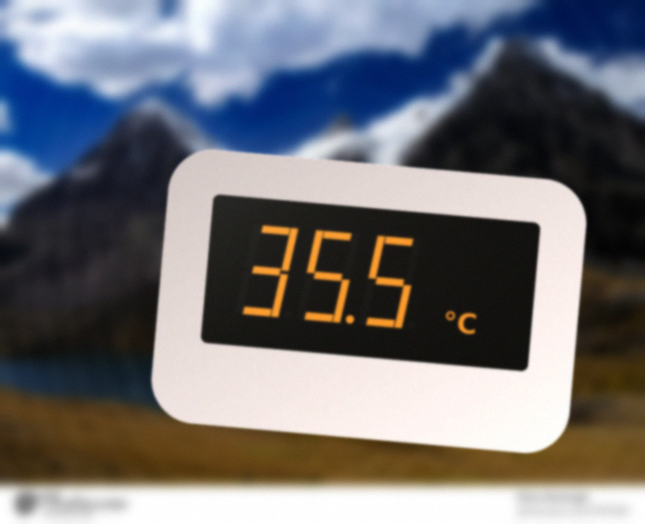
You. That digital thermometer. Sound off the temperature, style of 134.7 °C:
35.5 °C
